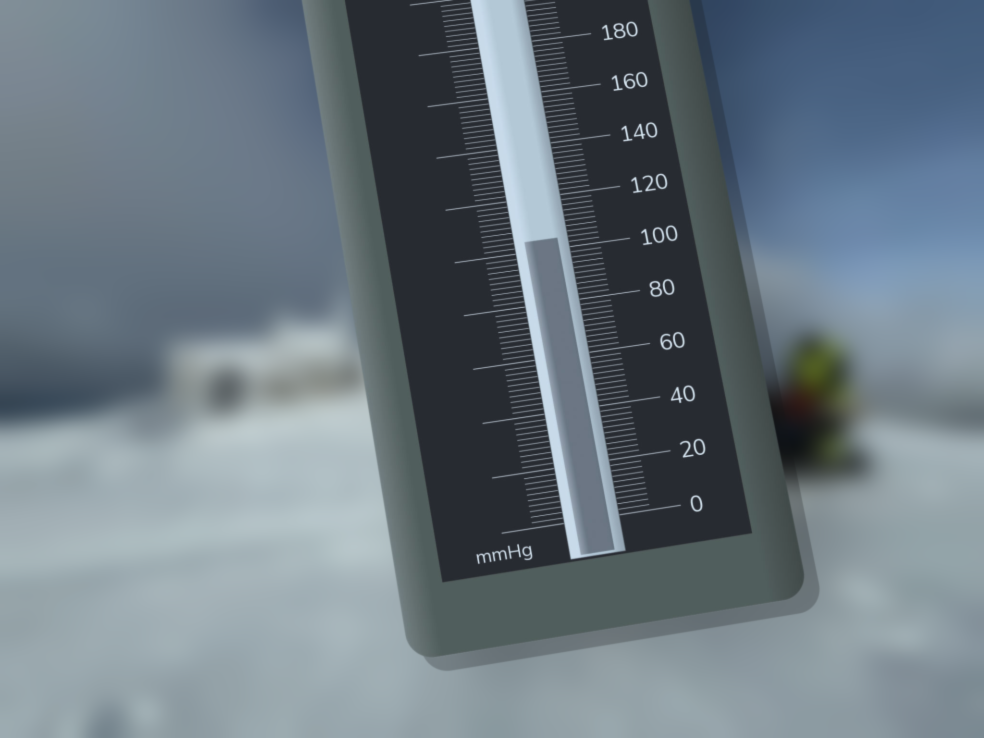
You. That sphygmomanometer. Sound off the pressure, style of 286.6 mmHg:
104 mmHg
